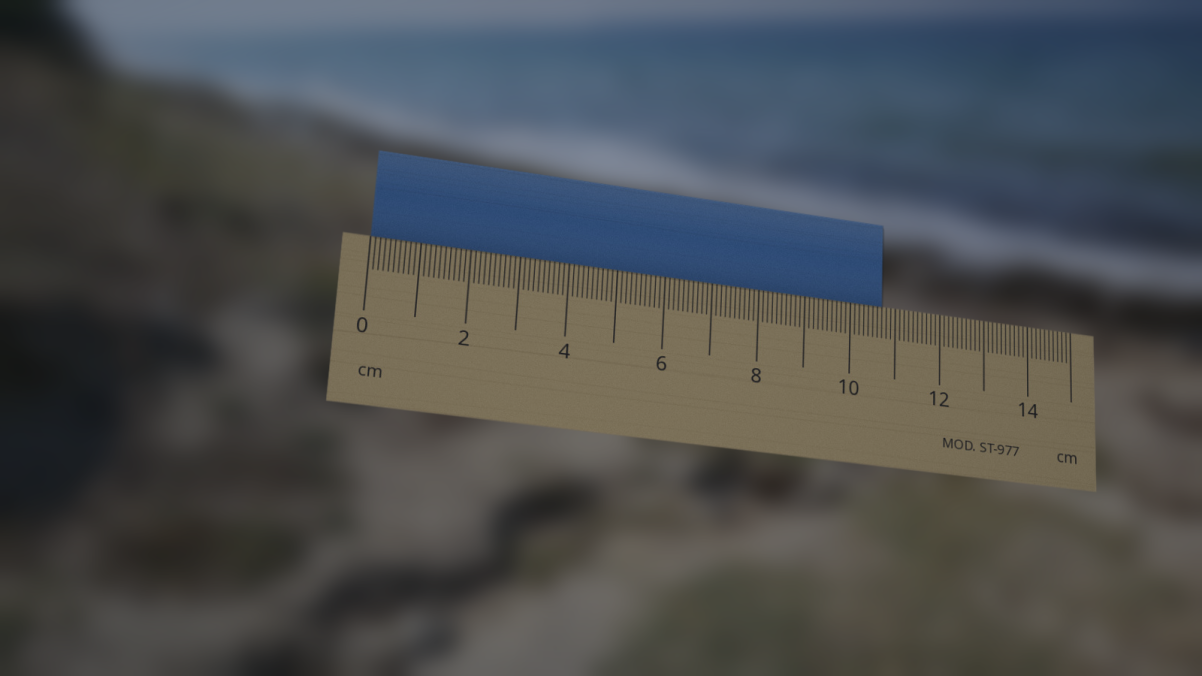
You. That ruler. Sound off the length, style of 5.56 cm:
10.7 cm
